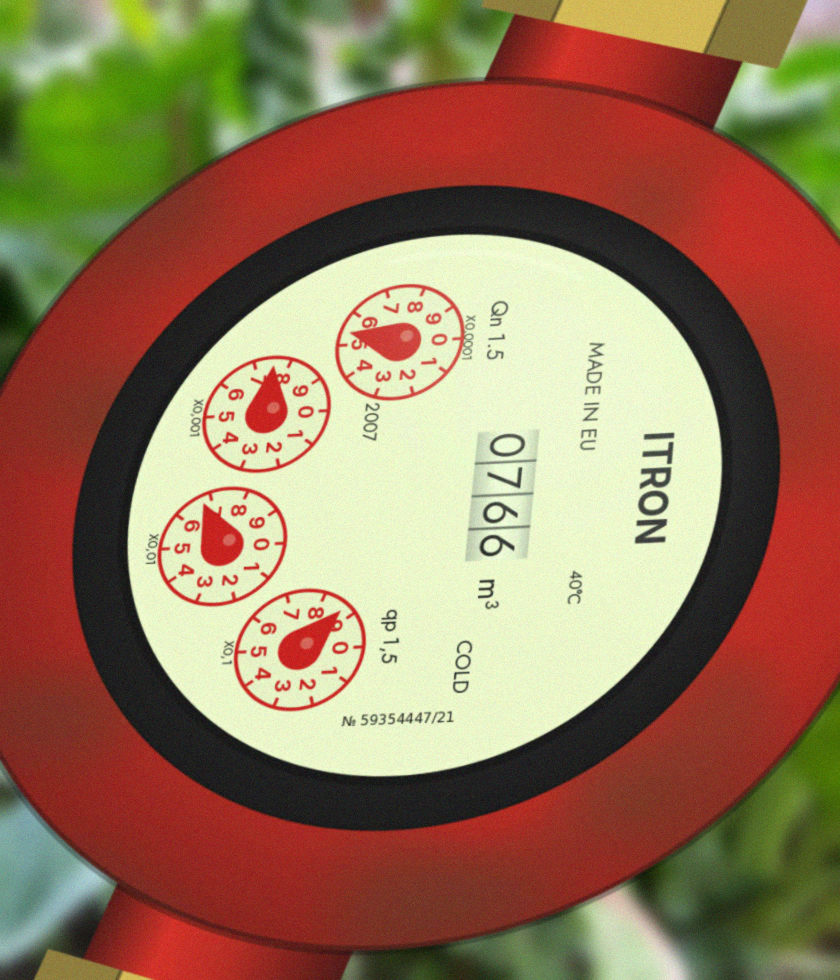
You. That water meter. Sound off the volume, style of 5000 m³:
766.8675 m³
